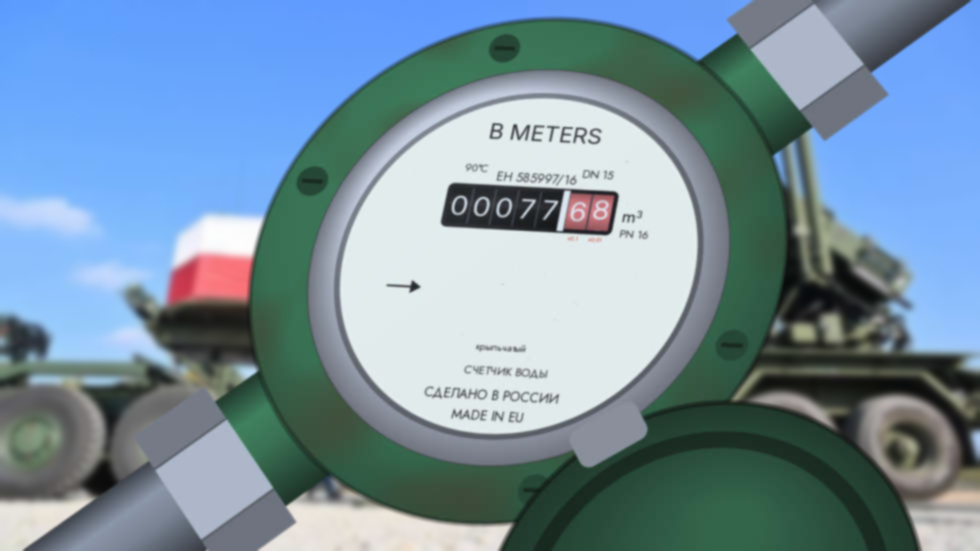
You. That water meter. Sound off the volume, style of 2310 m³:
77.68 m³
